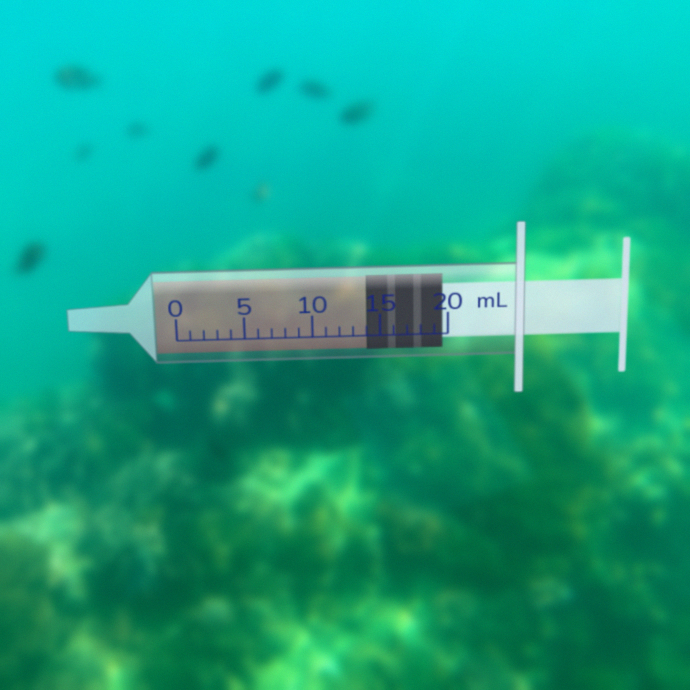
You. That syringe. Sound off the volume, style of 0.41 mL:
14 mL
